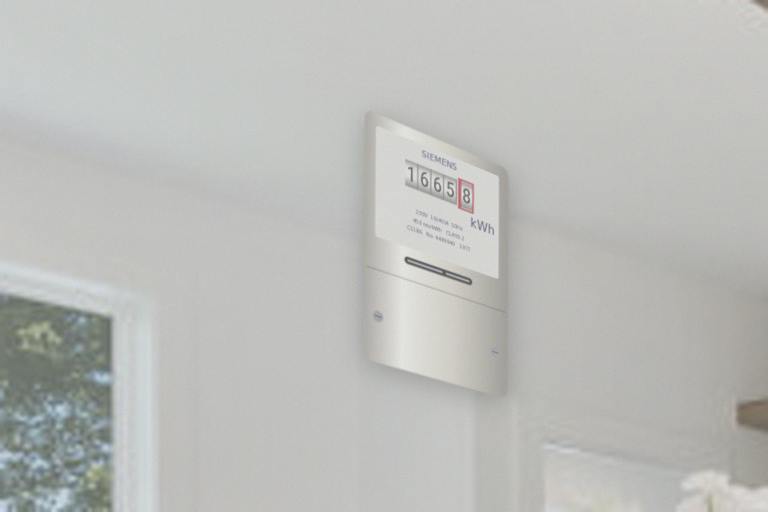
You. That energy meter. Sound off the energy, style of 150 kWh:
1665.8 kWh
